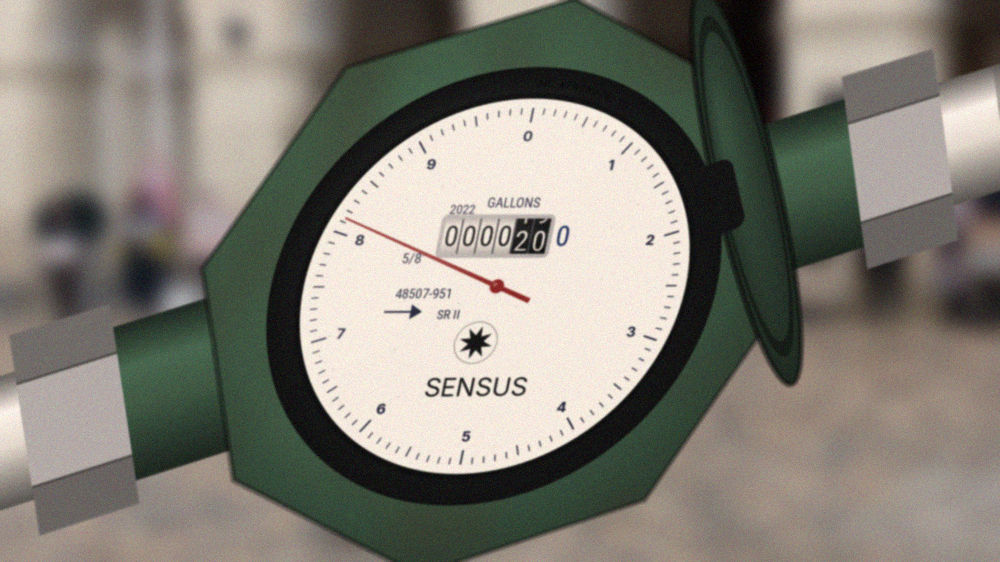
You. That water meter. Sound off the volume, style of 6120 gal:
198.1 gal
